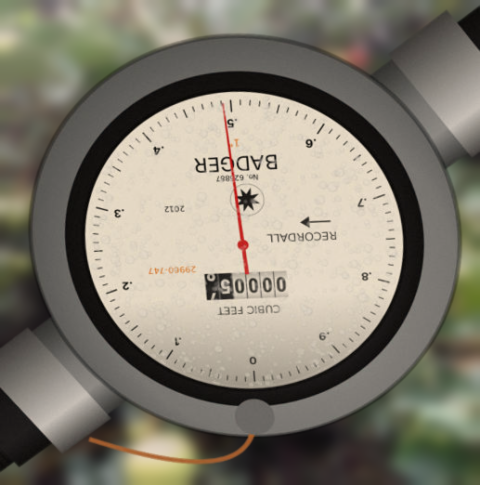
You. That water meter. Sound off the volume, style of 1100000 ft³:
57.49 ft³
